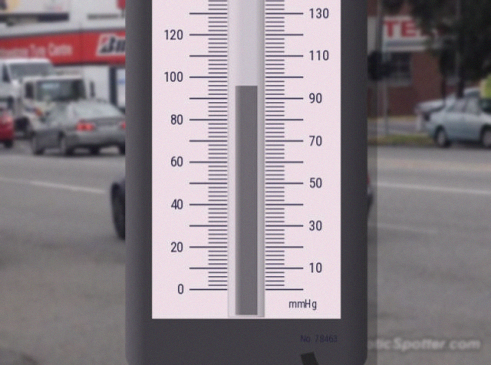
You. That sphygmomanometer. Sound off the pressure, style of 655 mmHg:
96 mmHg
